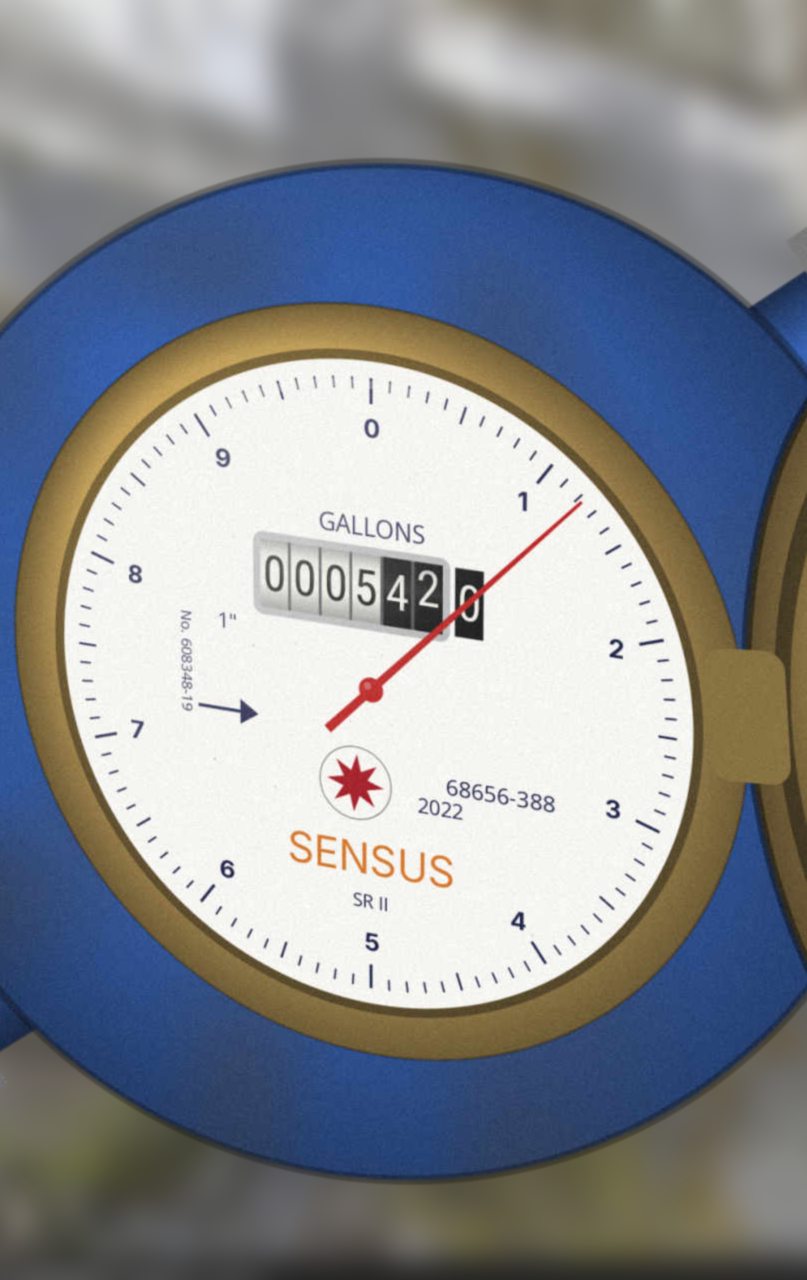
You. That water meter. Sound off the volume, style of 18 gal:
5421.2 gal
